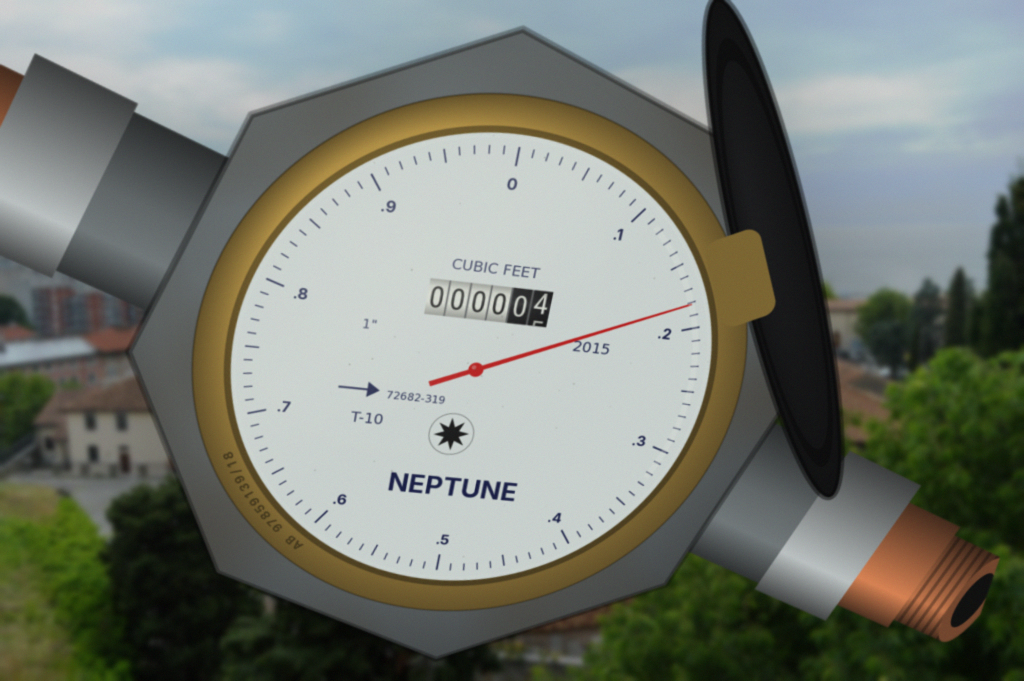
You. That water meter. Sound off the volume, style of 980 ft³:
4.18 ft³
